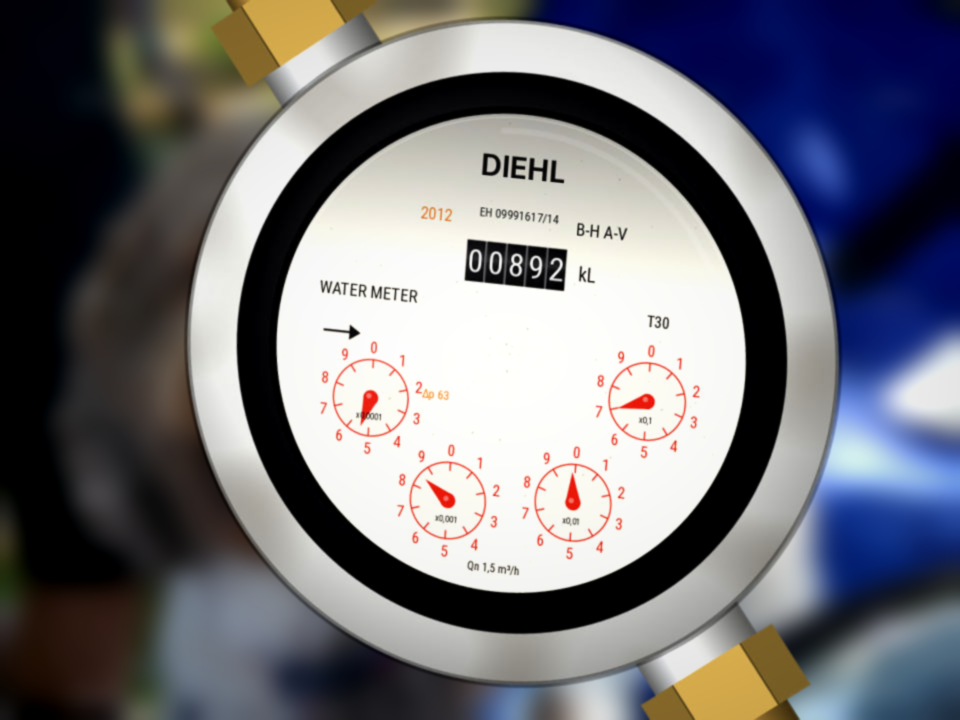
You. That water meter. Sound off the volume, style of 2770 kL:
892.6985 kL
